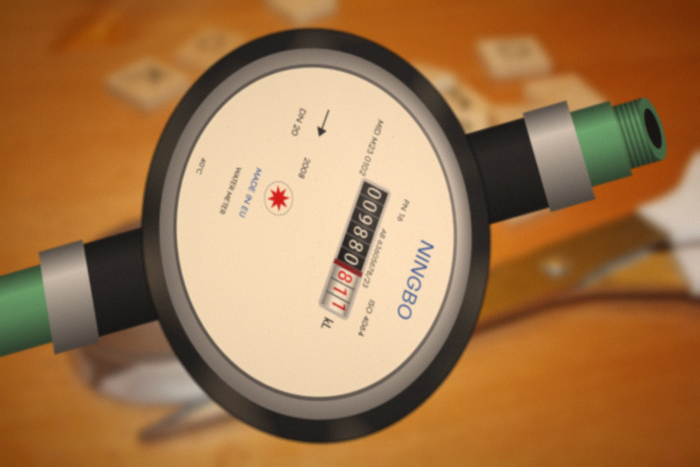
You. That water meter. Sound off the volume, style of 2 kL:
9880.811 kL
